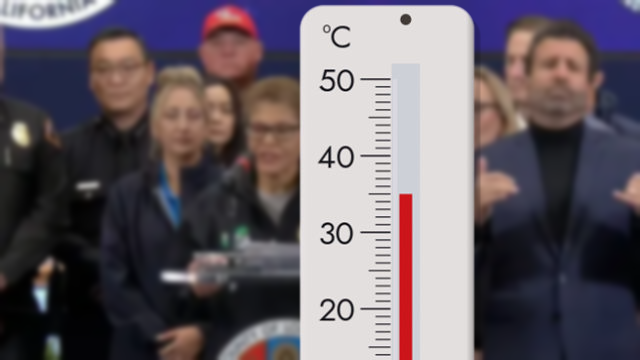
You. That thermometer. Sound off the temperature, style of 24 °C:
35 °C
